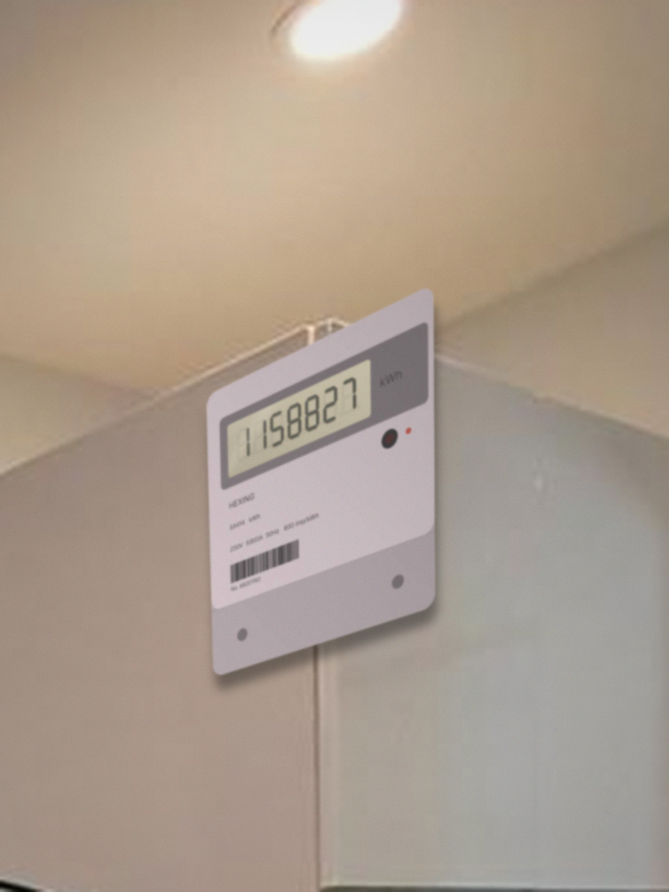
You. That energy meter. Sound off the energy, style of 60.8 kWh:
1158827 kWh
